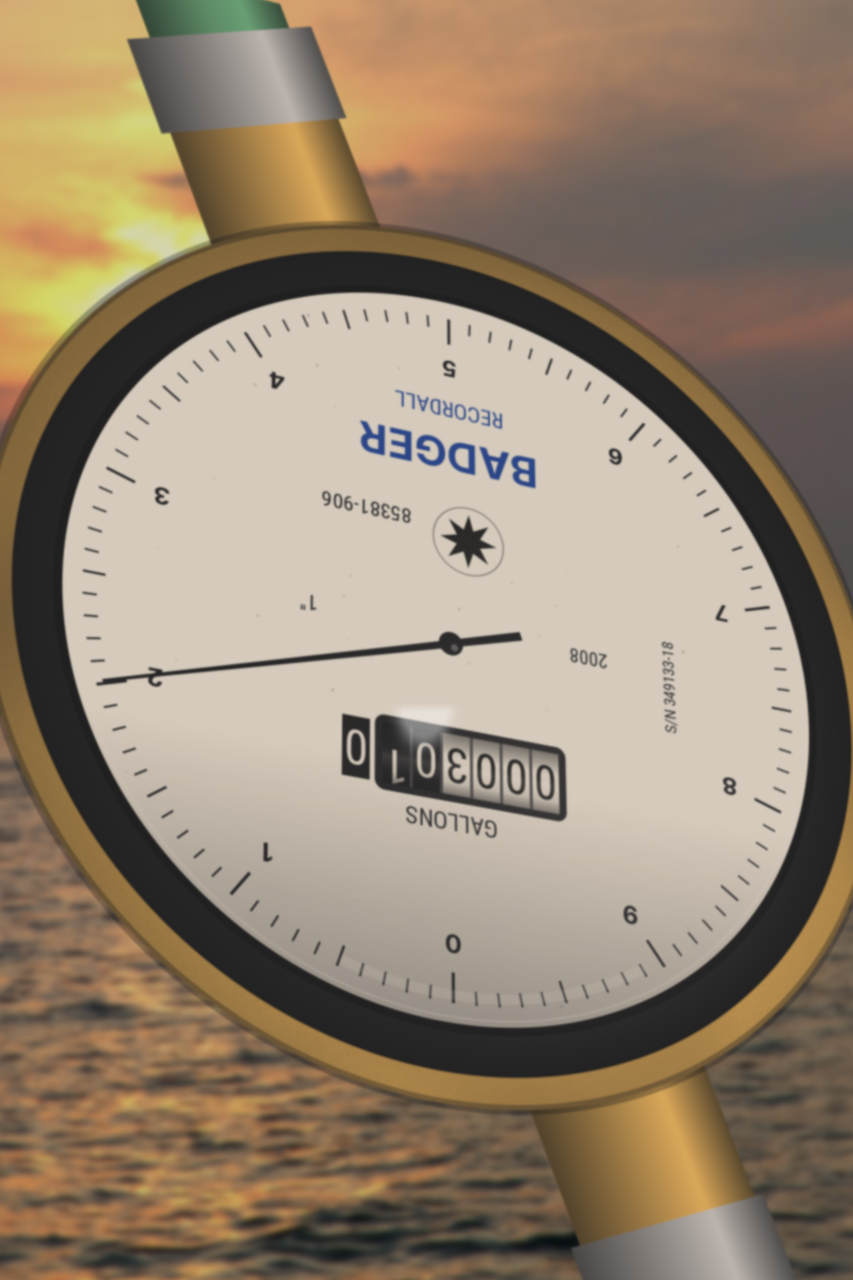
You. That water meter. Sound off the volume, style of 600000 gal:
3012.0 gal
